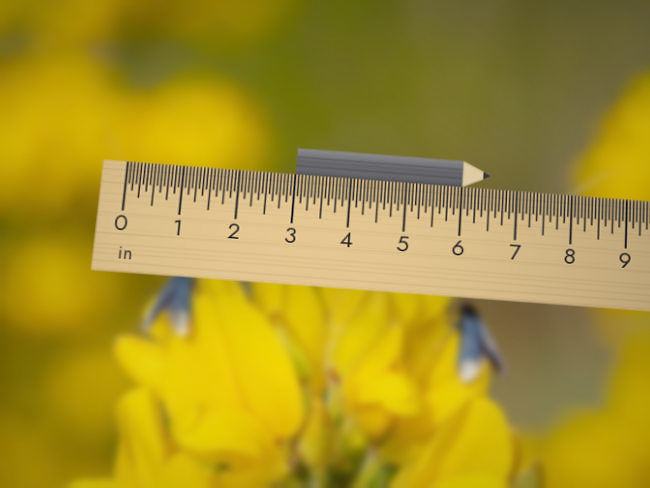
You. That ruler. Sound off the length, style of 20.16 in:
3.5 in
